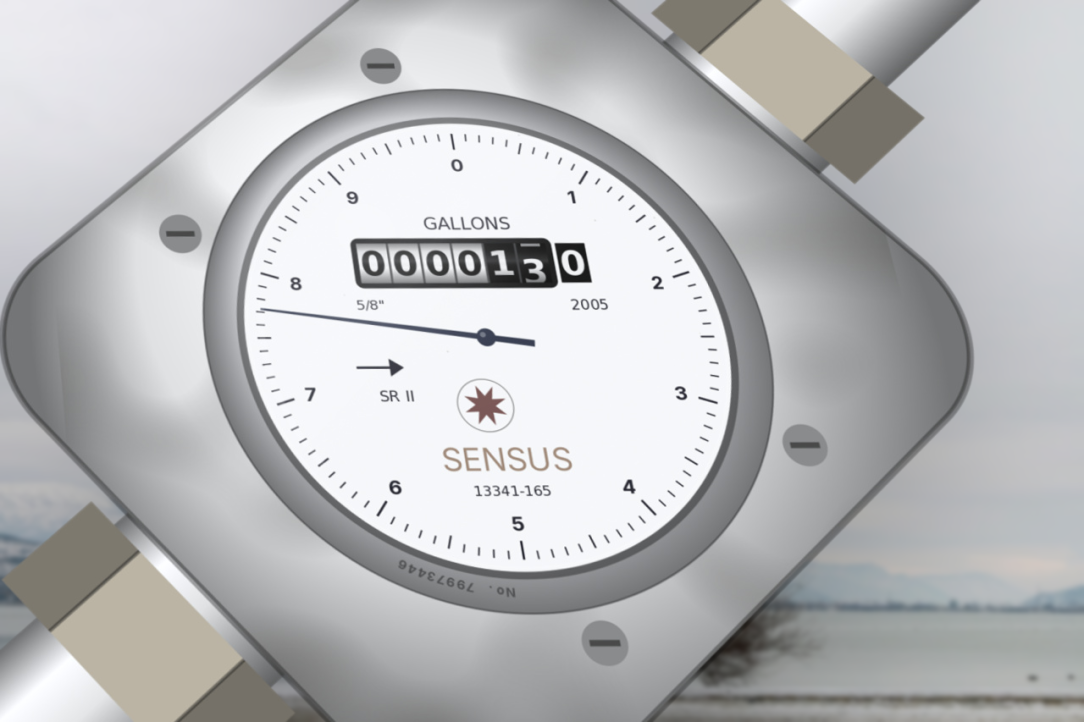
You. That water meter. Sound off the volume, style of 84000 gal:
127.7 gal
